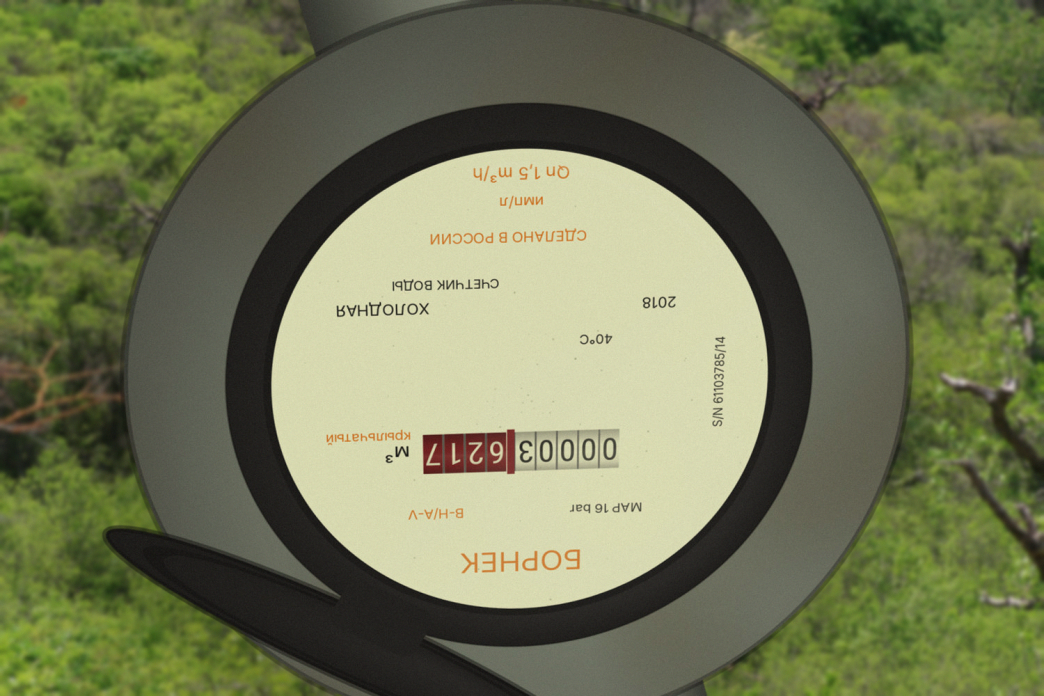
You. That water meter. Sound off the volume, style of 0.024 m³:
3.6217 m³
